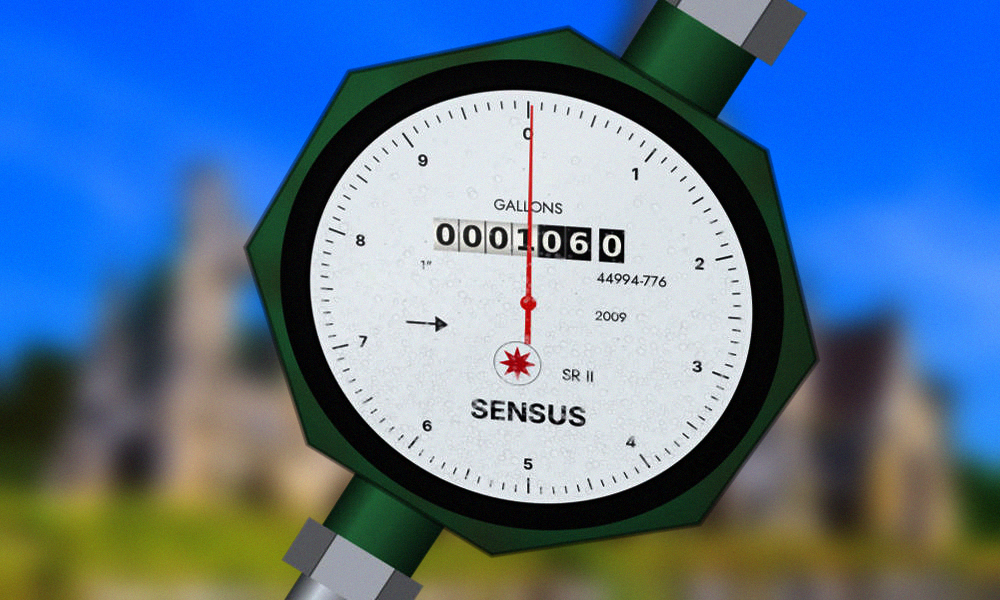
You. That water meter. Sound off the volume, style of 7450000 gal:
1060.0 gal
